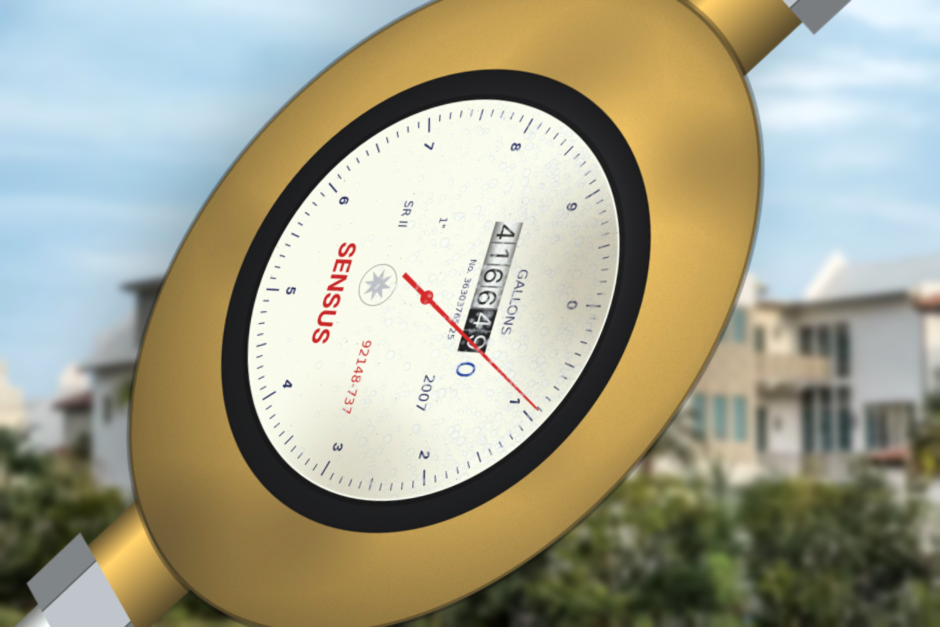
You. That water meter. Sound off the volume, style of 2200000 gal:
4166490.9 gal
